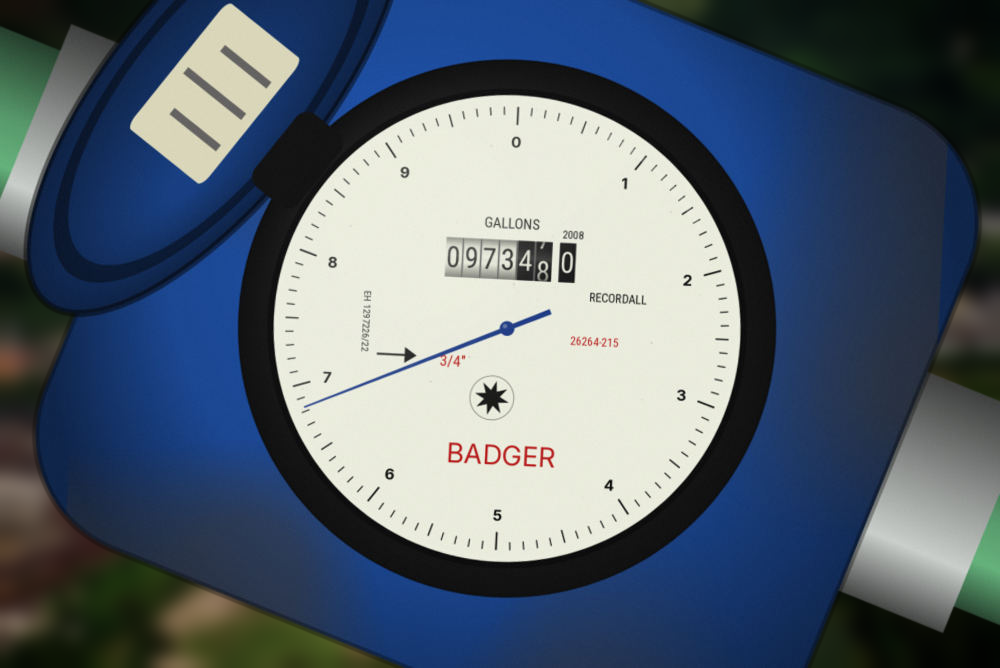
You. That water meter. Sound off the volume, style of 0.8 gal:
973476.8 gal
